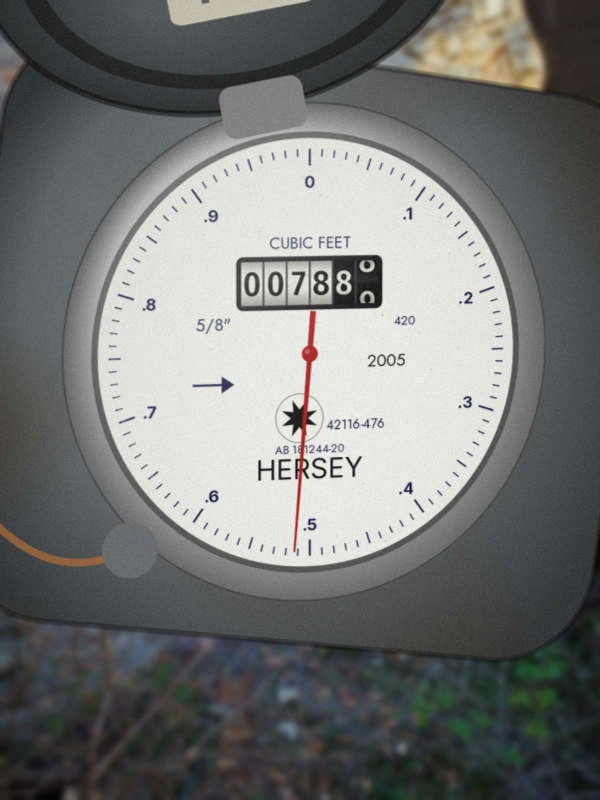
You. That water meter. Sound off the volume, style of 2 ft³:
7888.51 ft³
